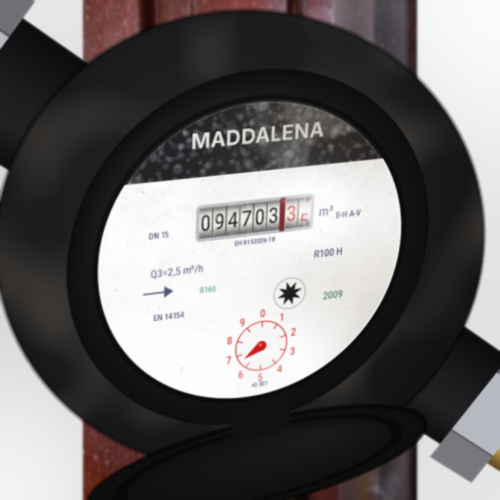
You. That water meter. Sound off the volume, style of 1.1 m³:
94703.346 m³
